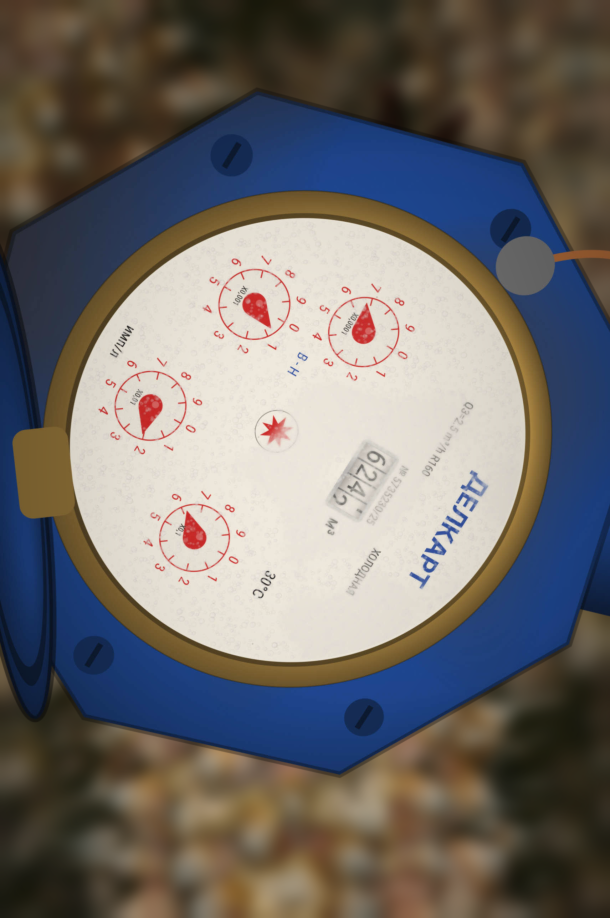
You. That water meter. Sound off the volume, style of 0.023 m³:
6241.6206 m³
